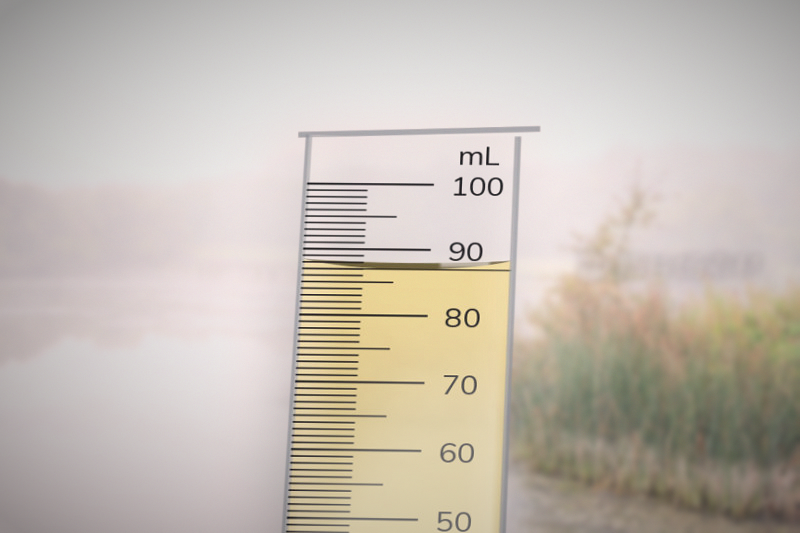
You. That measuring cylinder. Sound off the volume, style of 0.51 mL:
87 mL
